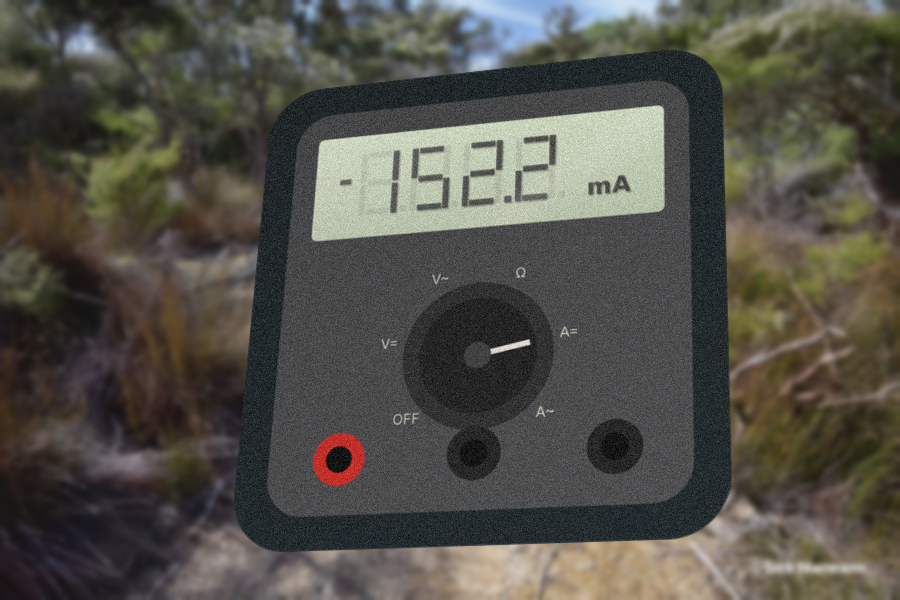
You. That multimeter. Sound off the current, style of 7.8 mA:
-152.2 mA
